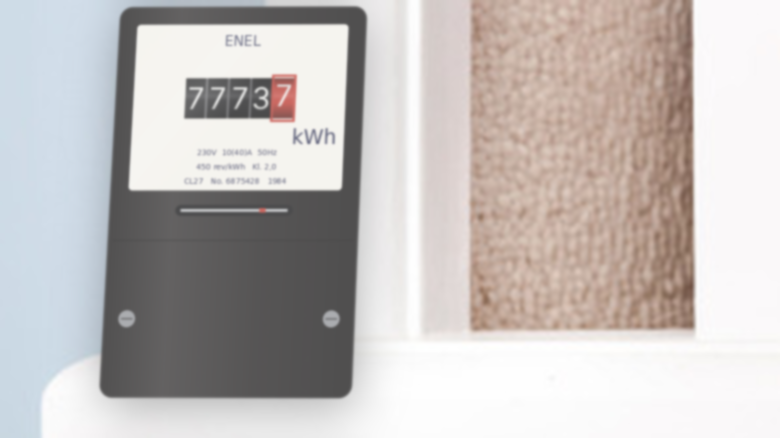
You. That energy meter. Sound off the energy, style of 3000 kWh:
7773.7 kWh
